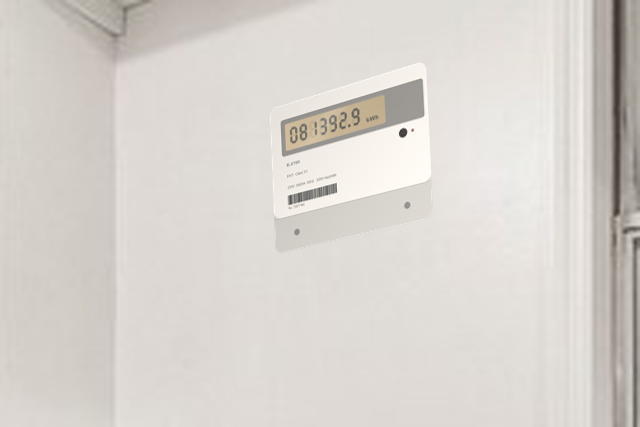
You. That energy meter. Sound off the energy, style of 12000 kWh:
81392.9 kWh
